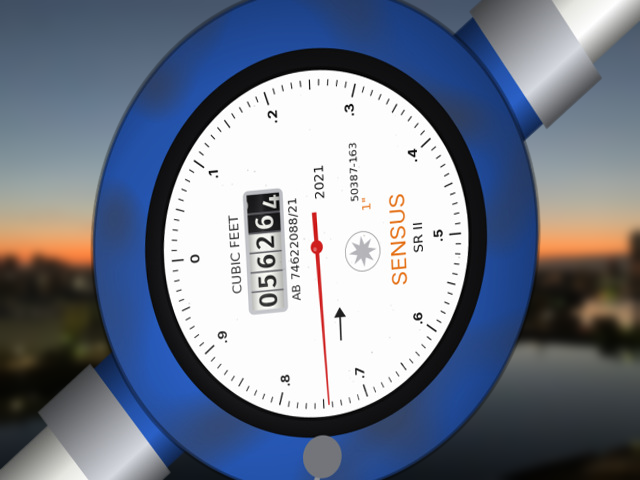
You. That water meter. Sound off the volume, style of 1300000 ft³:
56263.74 ft³
